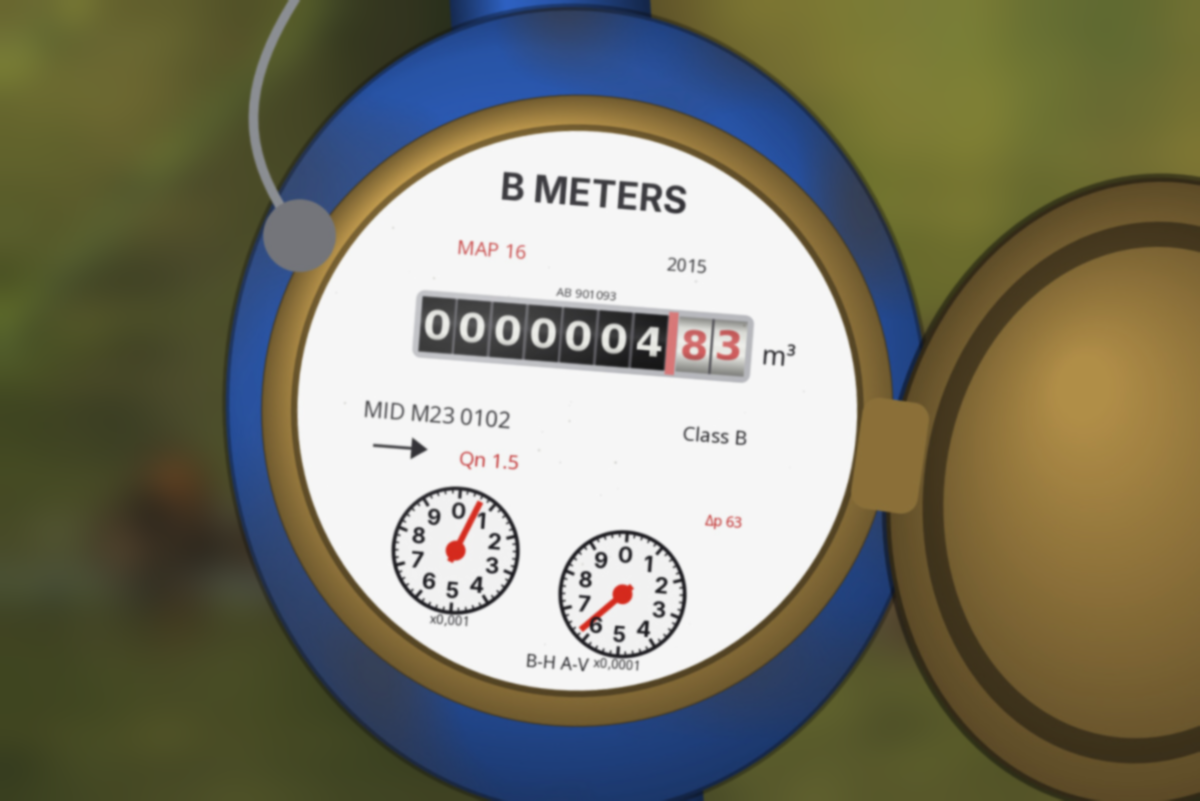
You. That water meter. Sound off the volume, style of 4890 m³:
4.8306 m³
